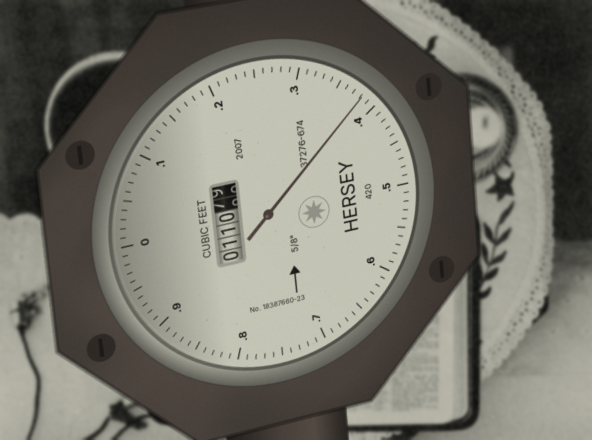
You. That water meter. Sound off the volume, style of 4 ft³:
11079.38 ft³
